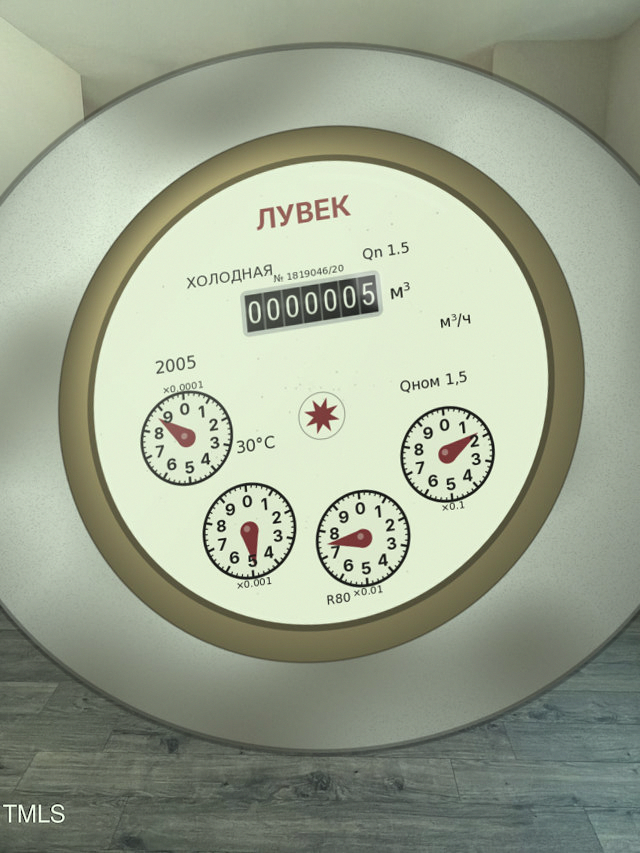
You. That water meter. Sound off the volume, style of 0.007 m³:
5.1748 m³
